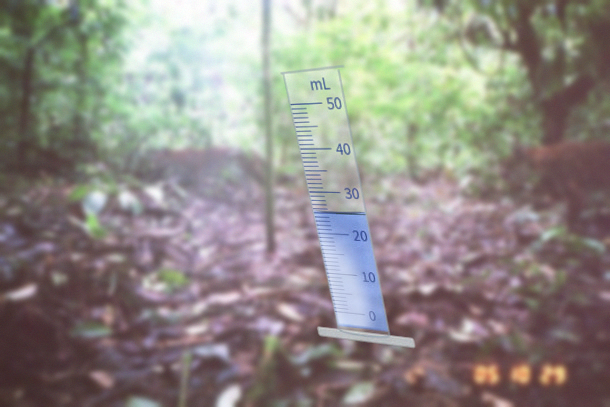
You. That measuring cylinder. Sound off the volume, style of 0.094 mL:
25 mL
